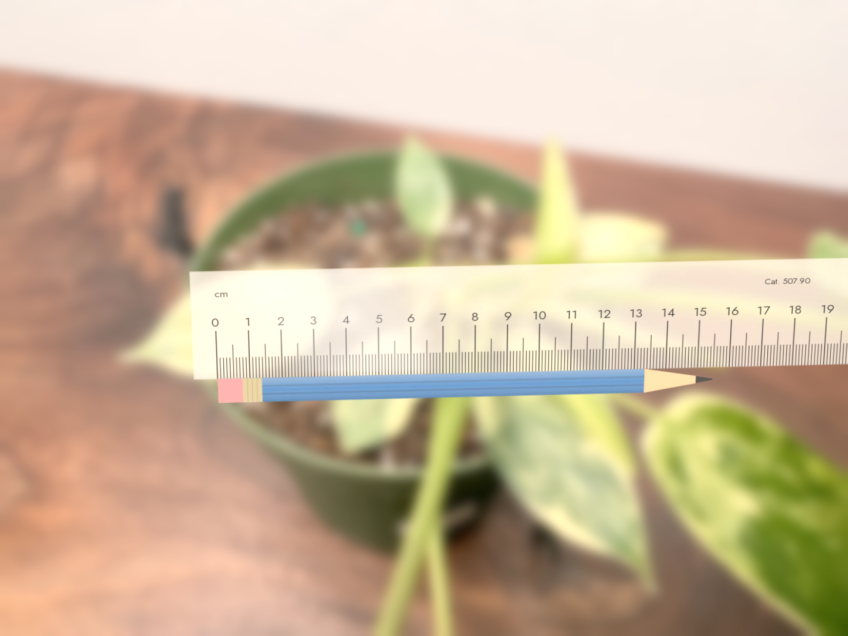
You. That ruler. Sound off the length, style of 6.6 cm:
15.5 cm
